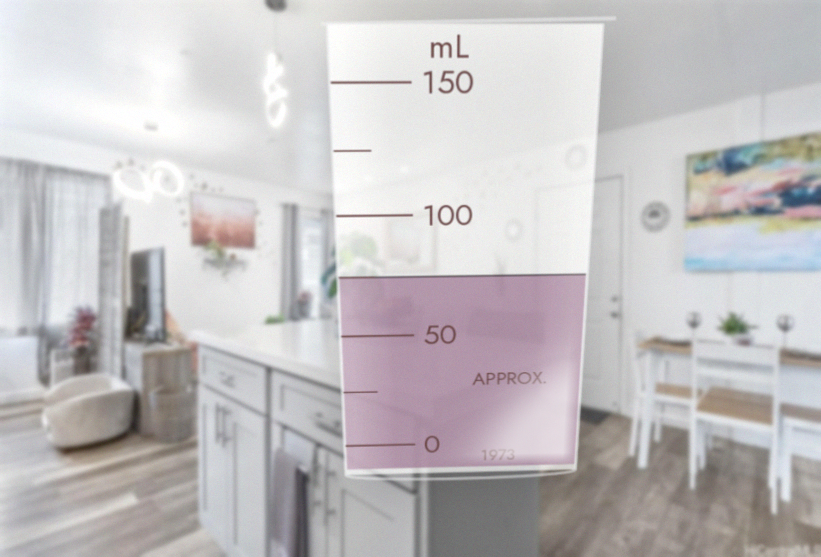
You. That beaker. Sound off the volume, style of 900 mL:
75 mL
